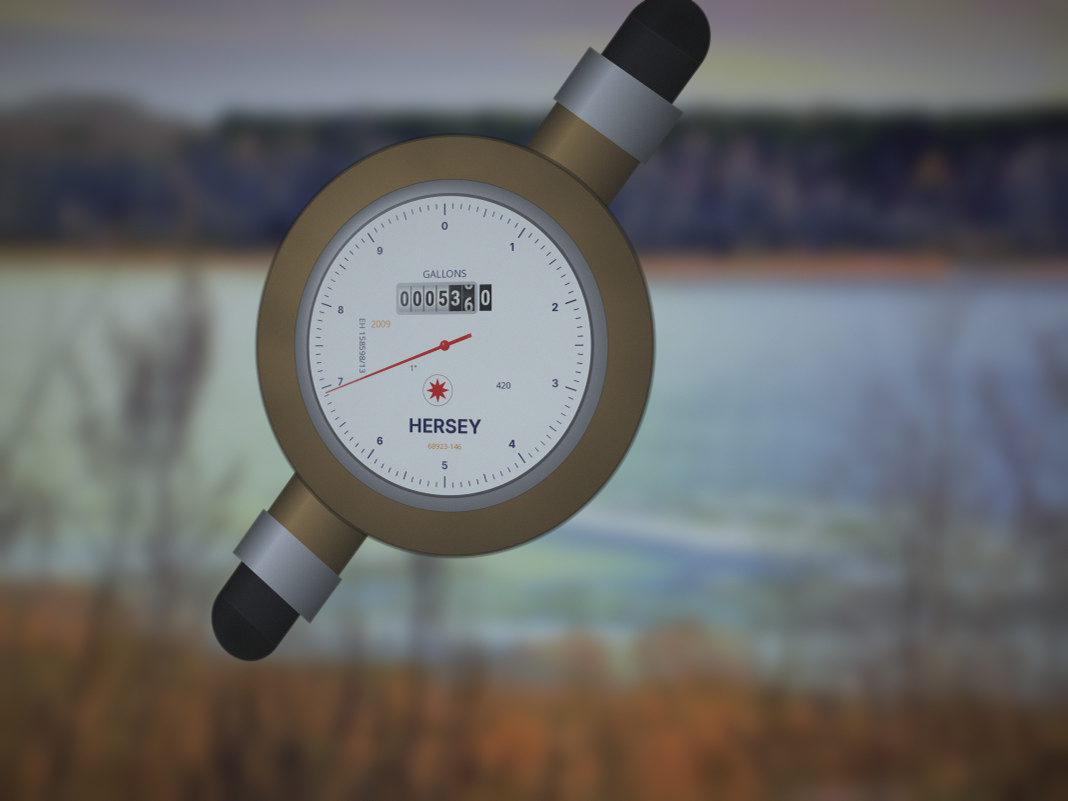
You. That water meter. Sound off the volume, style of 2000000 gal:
5356.9 gal
